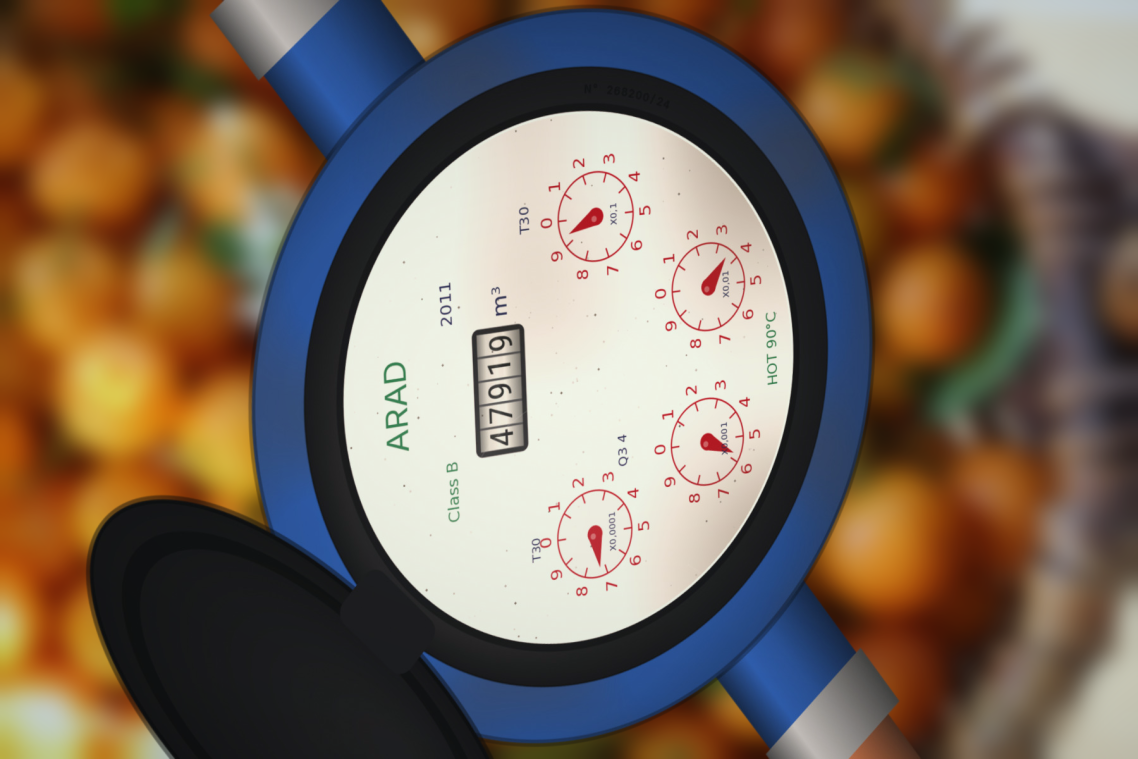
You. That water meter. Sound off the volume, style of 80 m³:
47918.9357 m³
